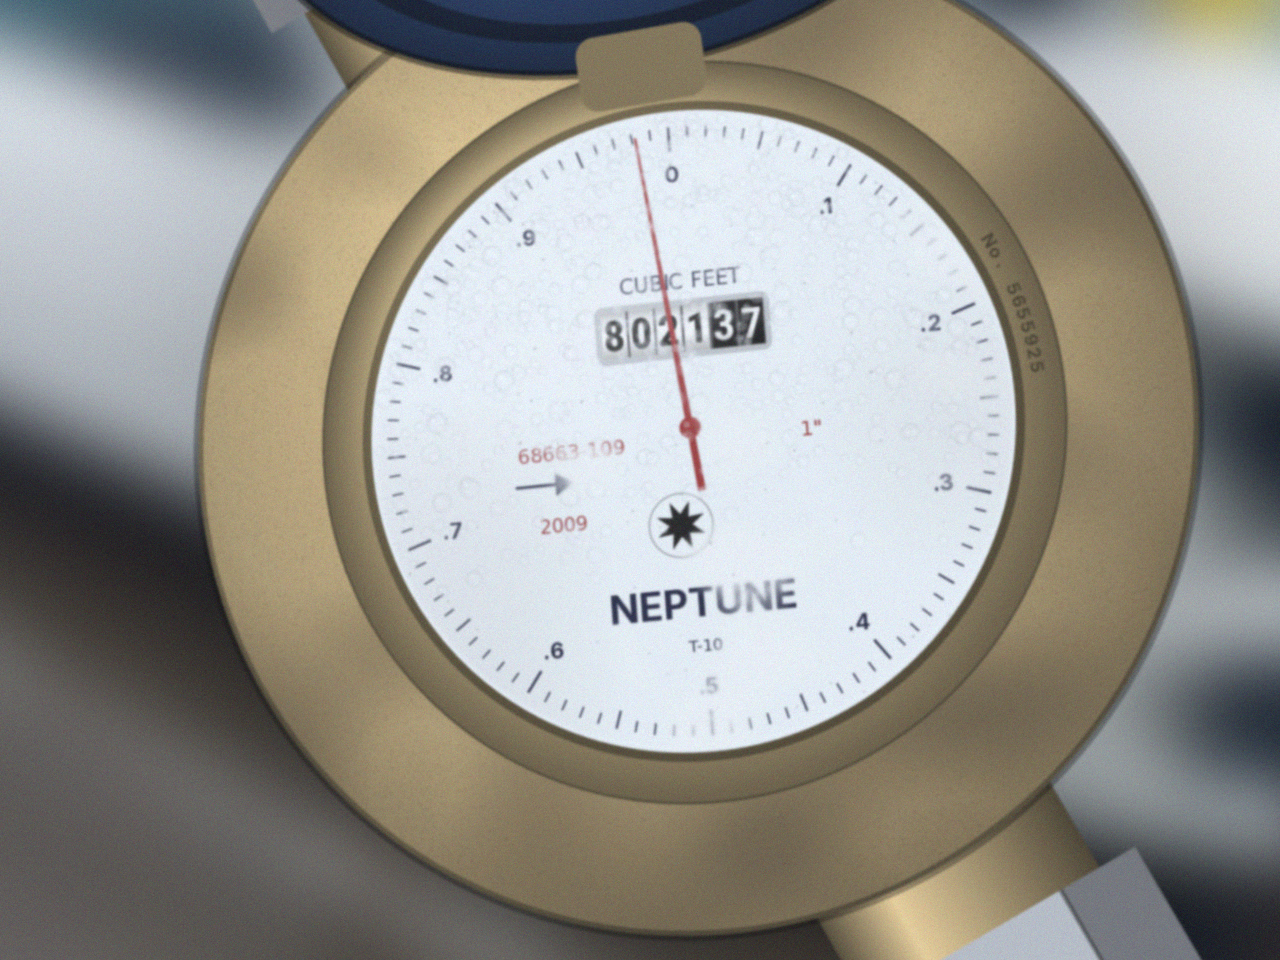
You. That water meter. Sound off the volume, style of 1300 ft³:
802136.98 ft³
